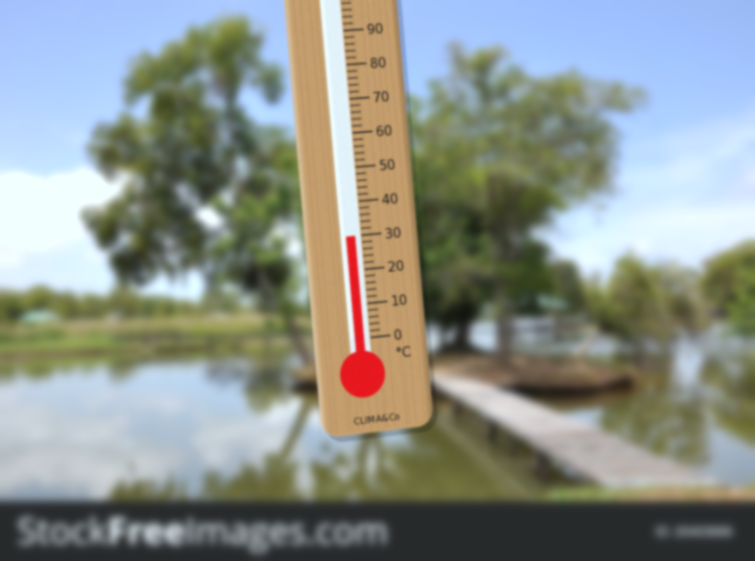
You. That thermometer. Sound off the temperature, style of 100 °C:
30 °C
